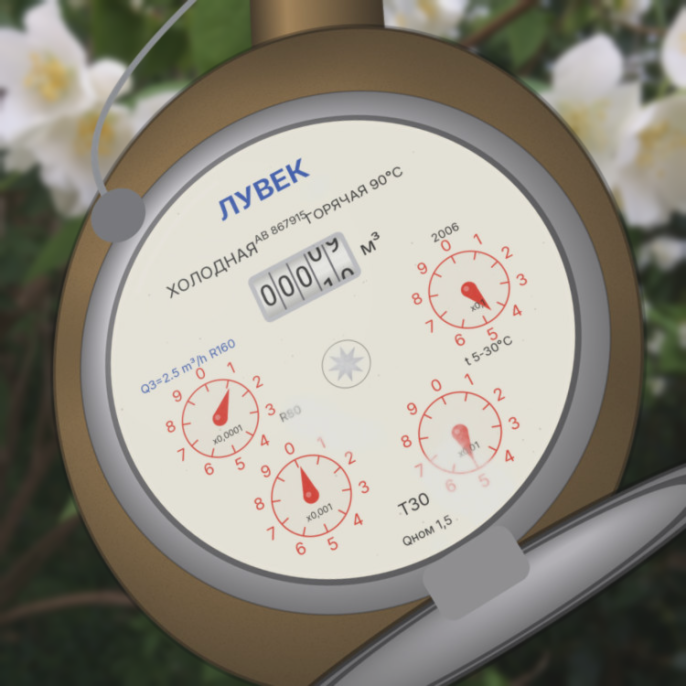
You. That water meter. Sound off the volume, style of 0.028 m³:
9.4501 m³
